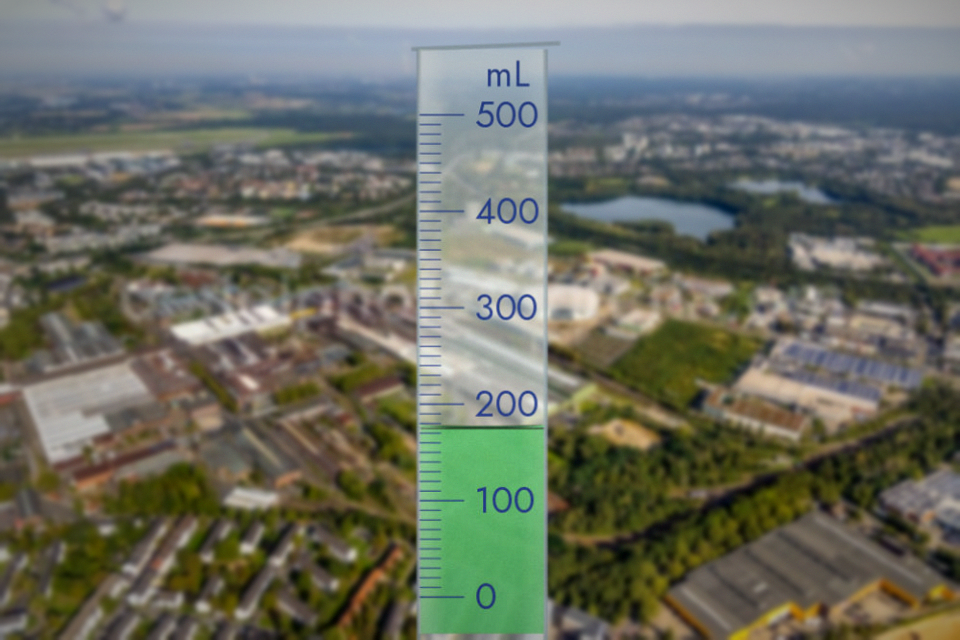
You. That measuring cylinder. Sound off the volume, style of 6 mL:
175 mL
